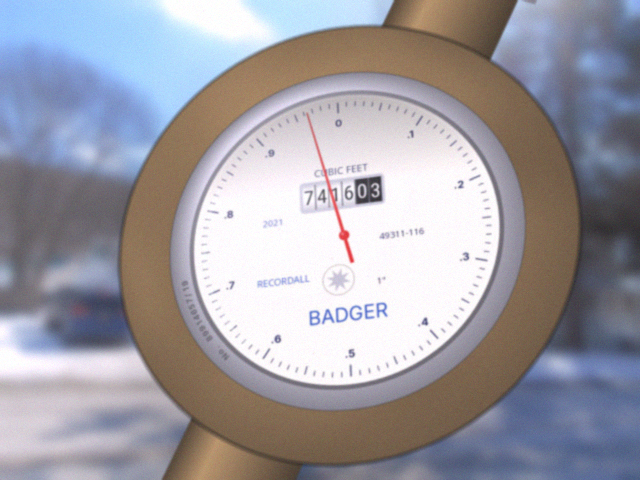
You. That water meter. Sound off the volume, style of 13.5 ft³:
741602.96 ft³
